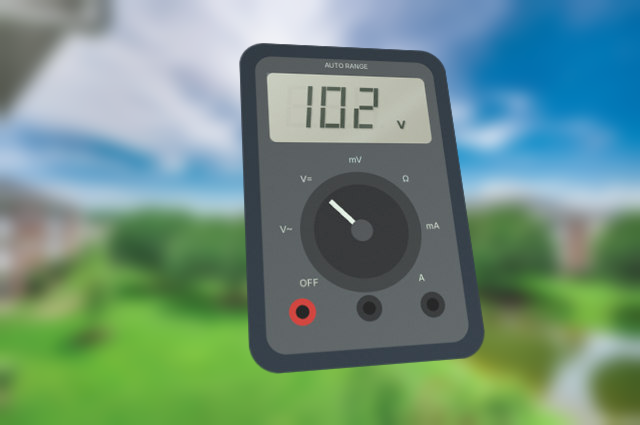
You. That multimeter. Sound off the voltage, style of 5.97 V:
102 V
